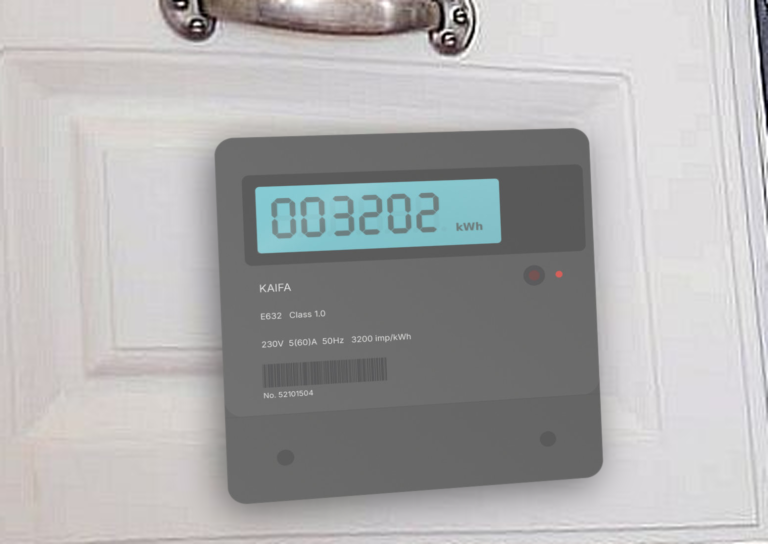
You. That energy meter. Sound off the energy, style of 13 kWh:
3202 kWh
